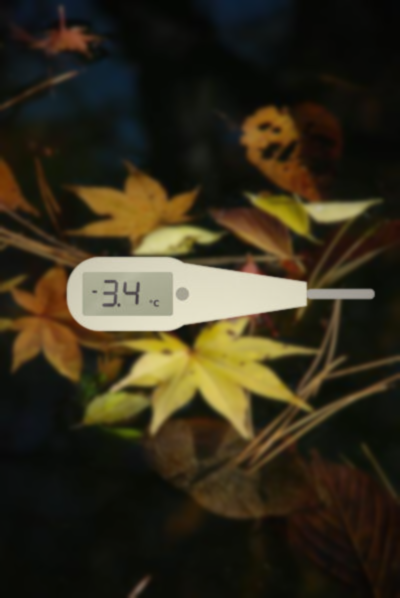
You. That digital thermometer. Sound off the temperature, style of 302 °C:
-3.4 °C
